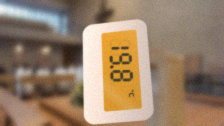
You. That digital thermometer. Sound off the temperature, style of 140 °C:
19.8 °C
